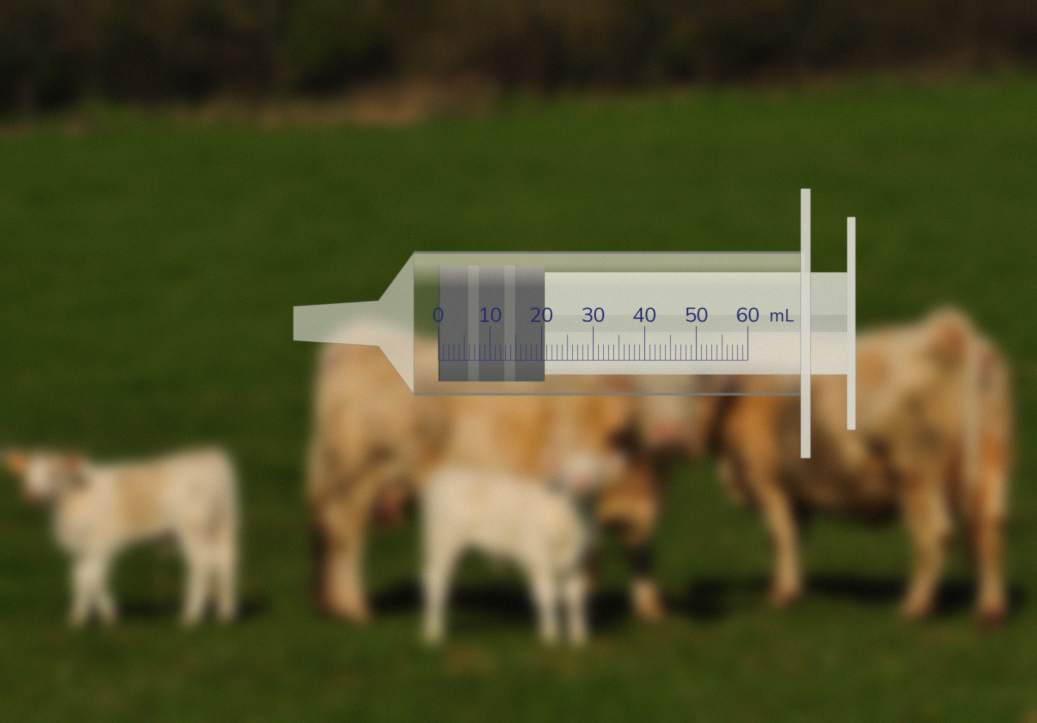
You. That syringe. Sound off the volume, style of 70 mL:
0 mL
